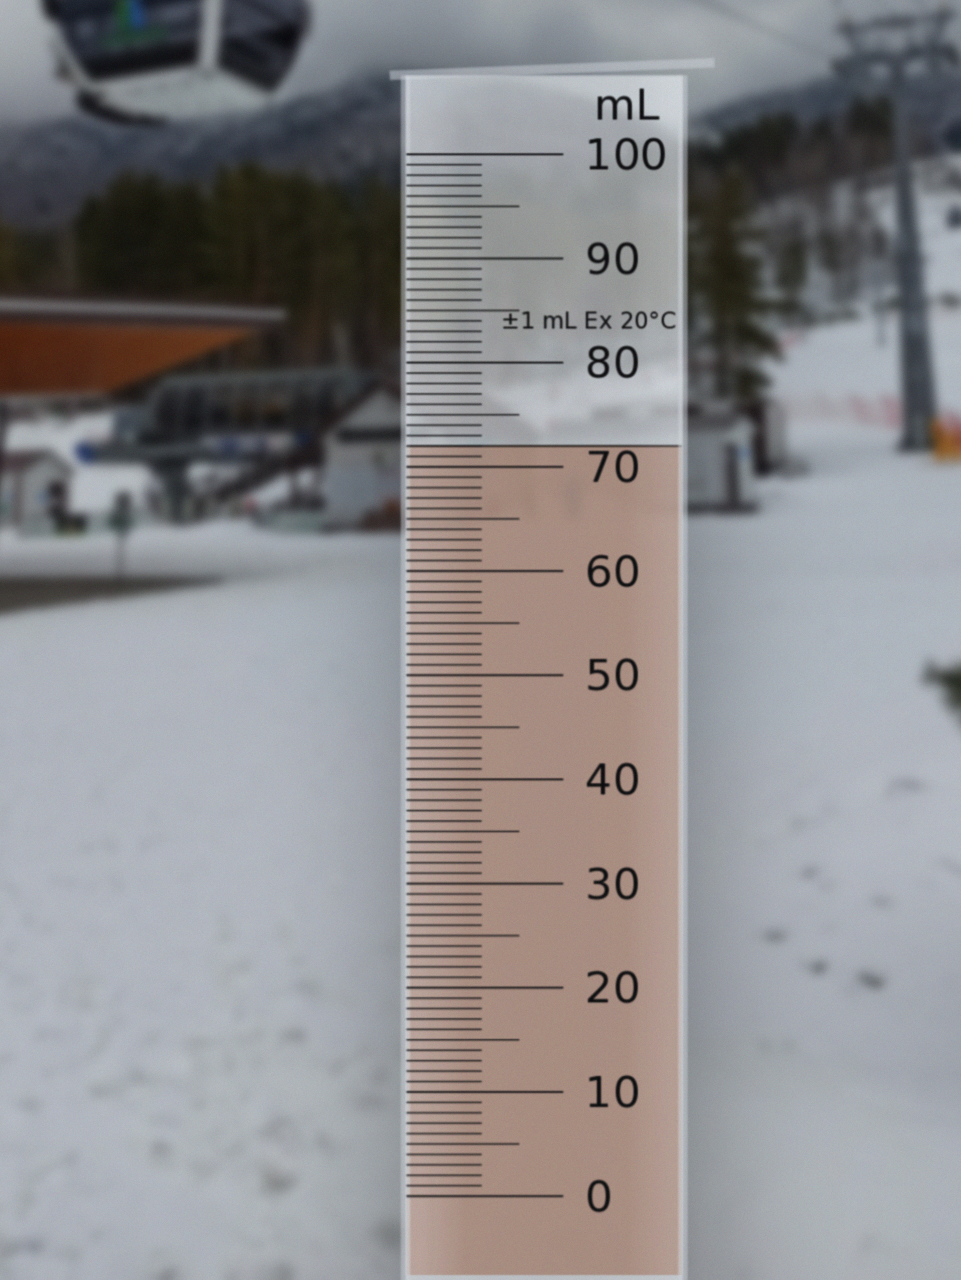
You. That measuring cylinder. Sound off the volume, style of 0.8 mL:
72 mL
